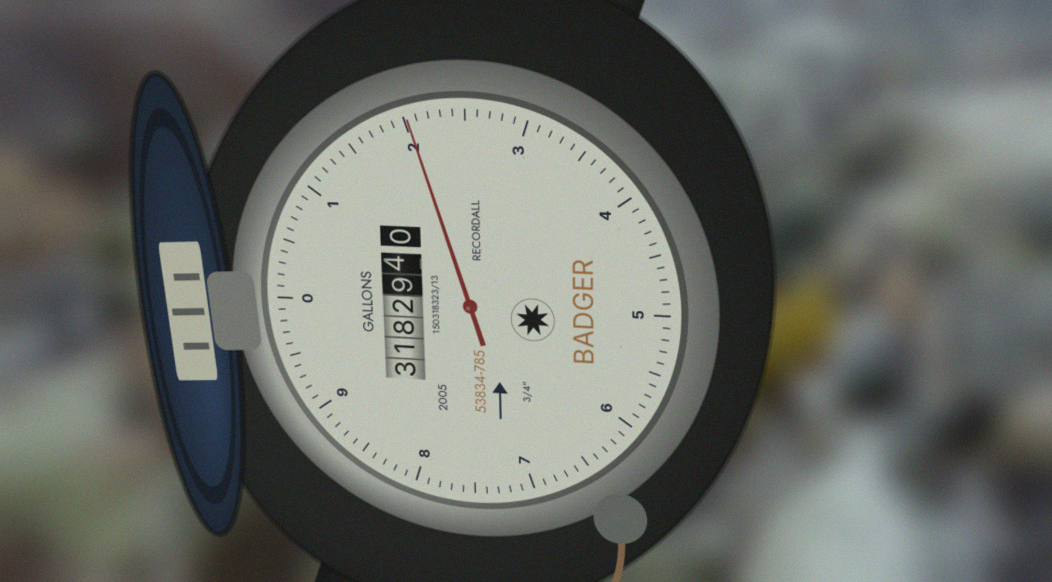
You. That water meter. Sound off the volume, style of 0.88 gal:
3182942.0 gal
